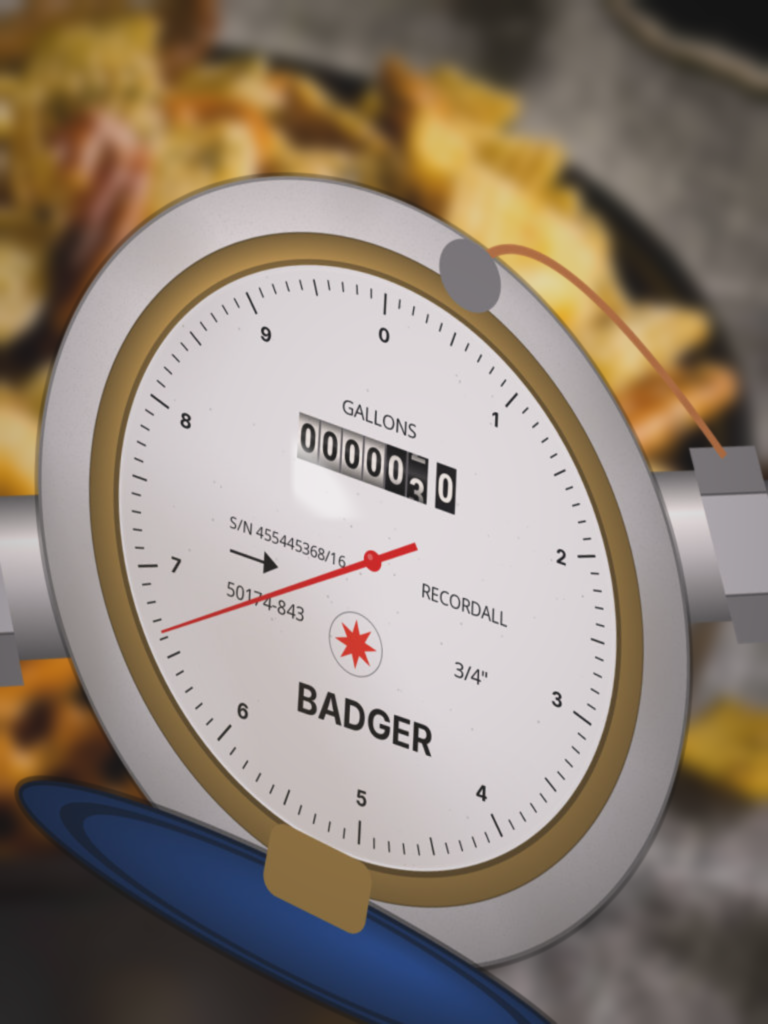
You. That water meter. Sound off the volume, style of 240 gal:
26.6 gal
